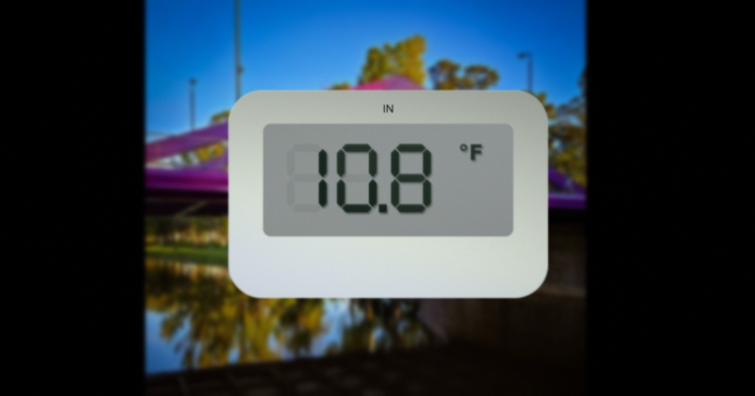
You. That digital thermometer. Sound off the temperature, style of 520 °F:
10.8 °F
